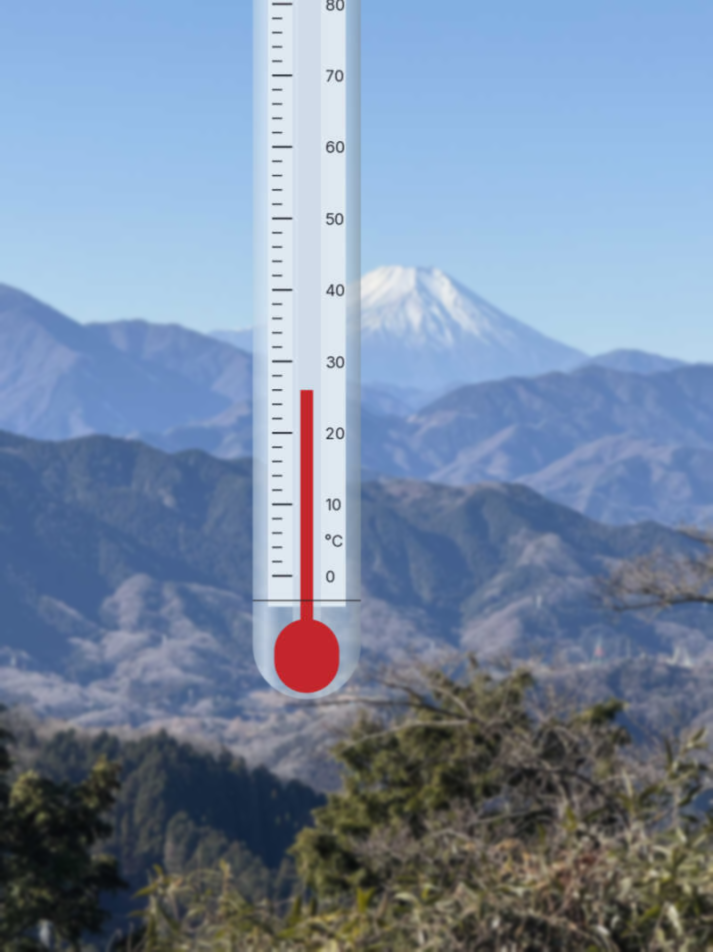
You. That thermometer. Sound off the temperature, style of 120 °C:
26 °C
